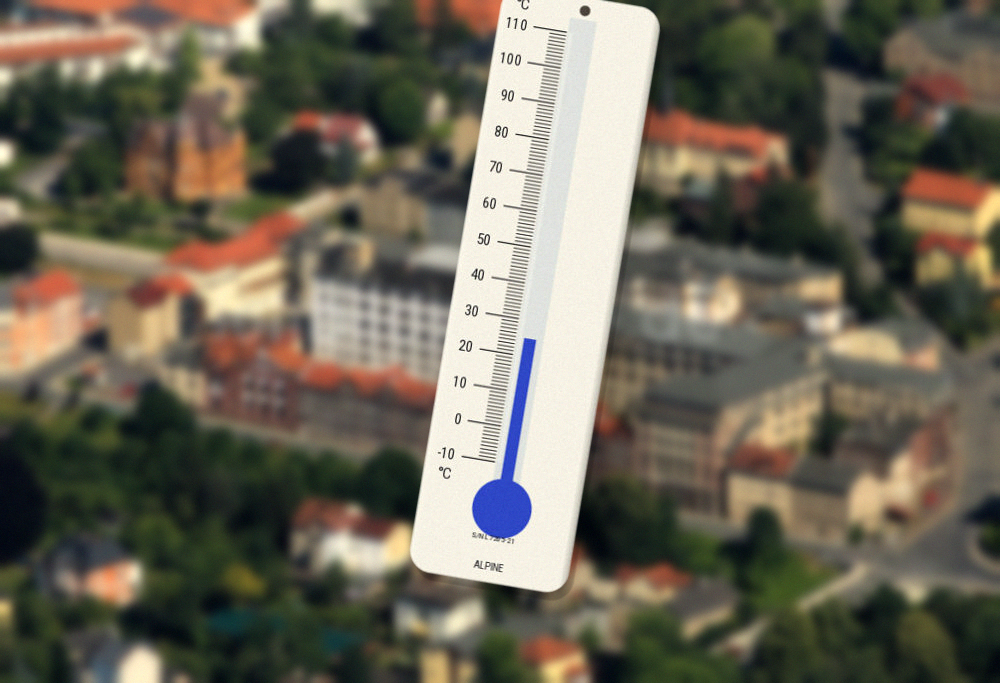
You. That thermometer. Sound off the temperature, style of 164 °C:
25 °C
